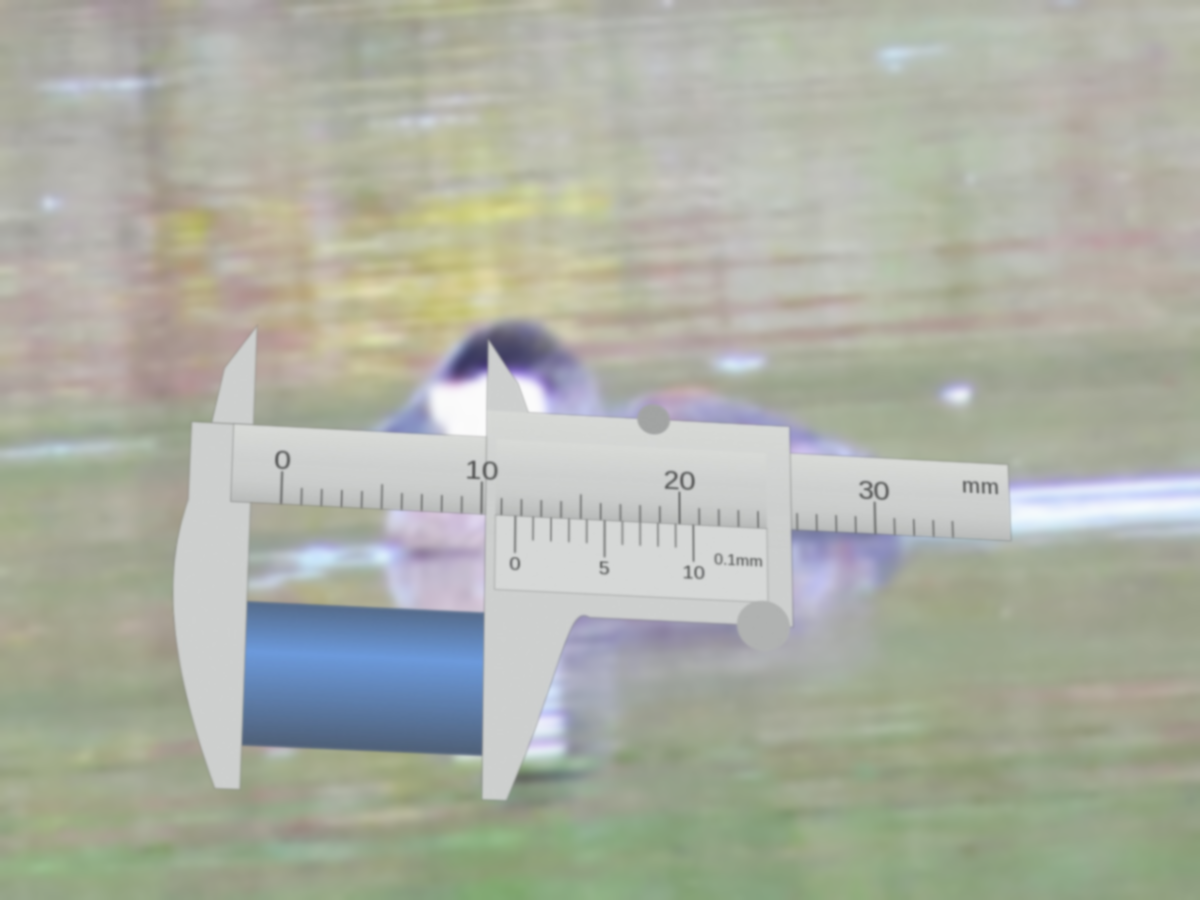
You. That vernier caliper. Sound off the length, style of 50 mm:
11.7 mm
